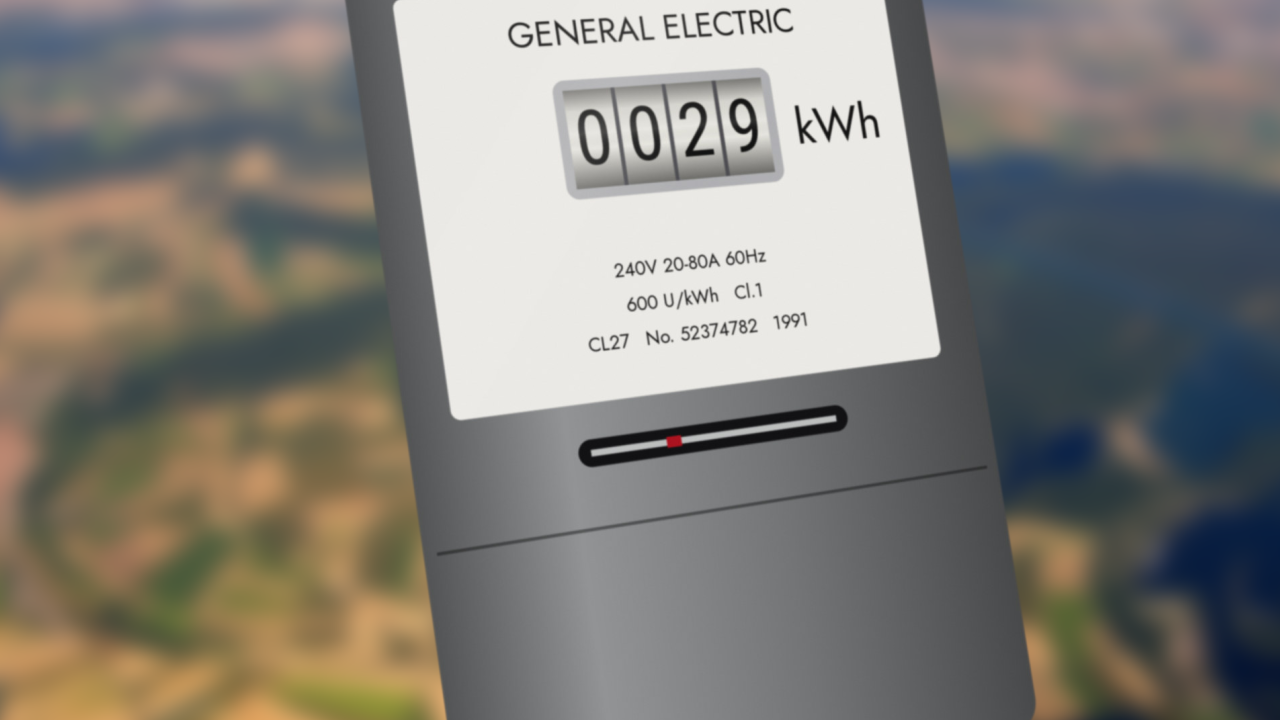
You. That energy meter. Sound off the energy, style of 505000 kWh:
29 kWh
